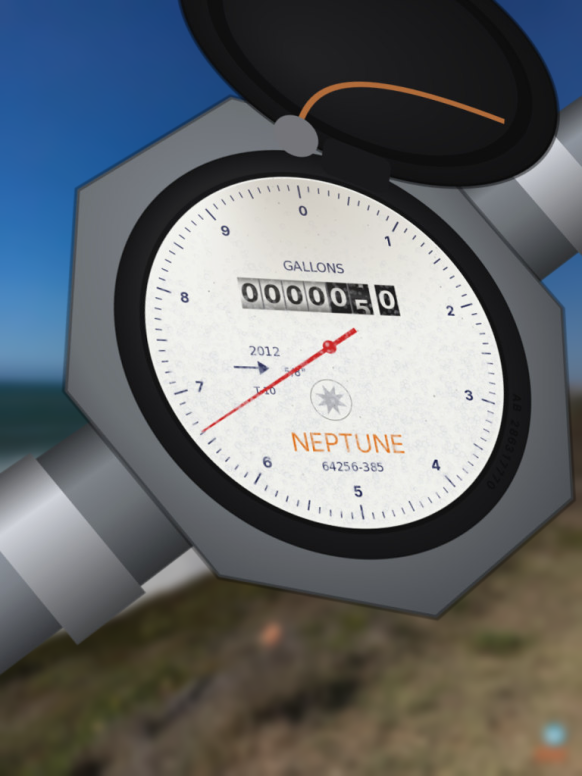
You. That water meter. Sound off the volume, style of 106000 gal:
46.6 gal
